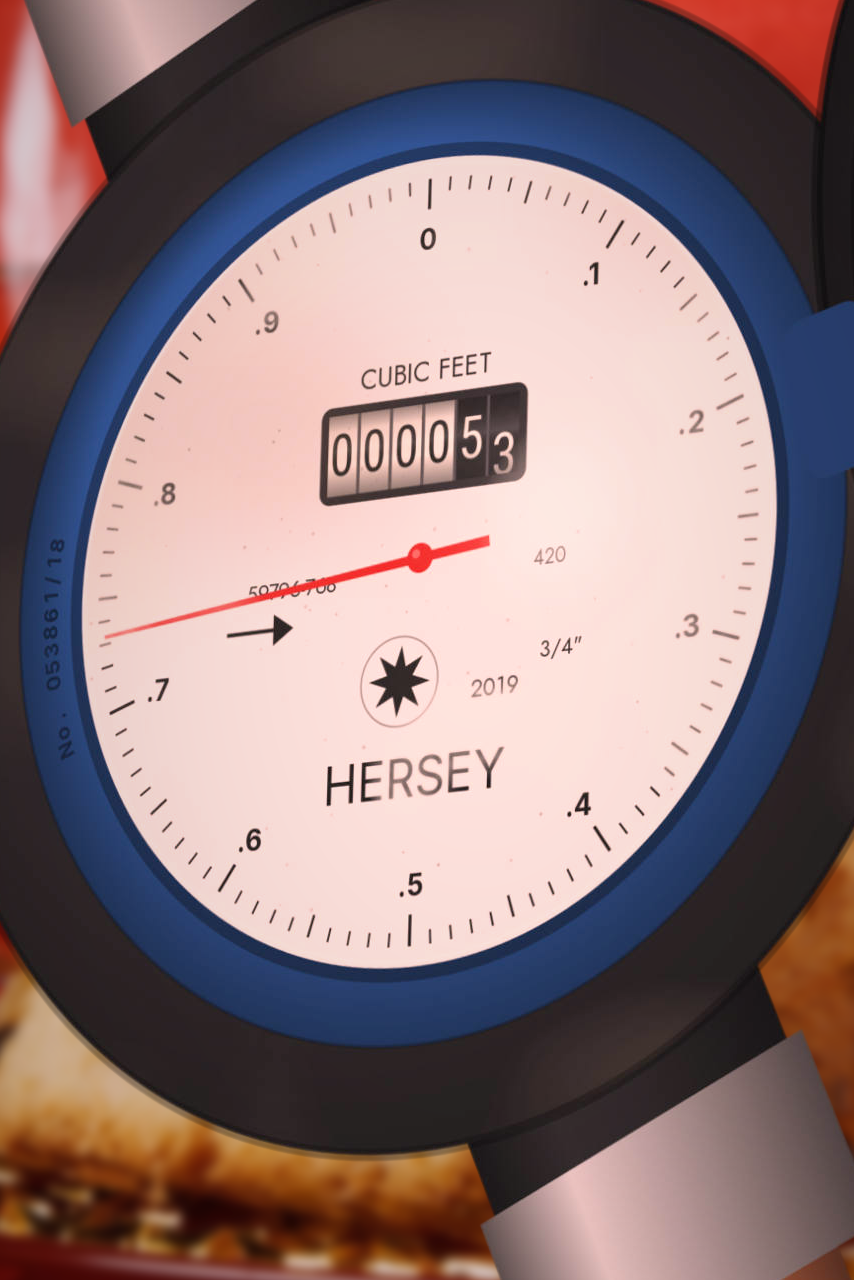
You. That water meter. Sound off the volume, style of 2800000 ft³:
52.73 ft³
